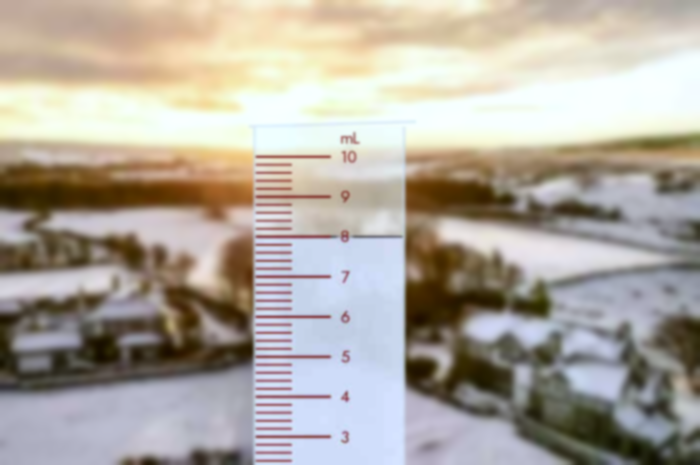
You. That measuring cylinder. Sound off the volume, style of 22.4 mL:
8 mL
